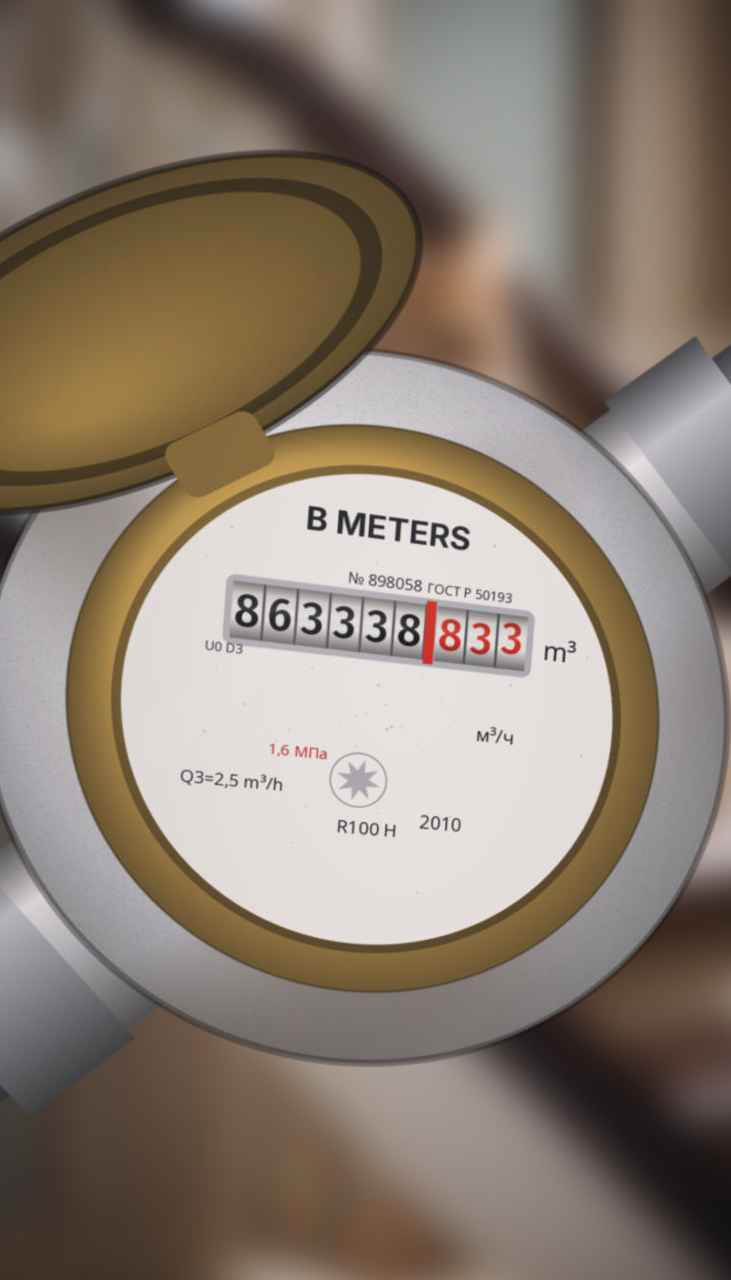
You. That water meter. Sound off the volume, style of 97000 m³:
863338.833 m³
